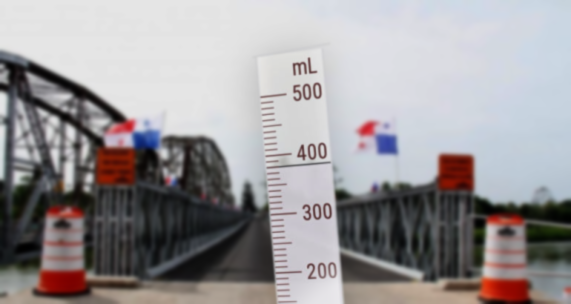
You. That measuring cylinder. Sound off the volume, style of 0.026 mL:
380 mL
